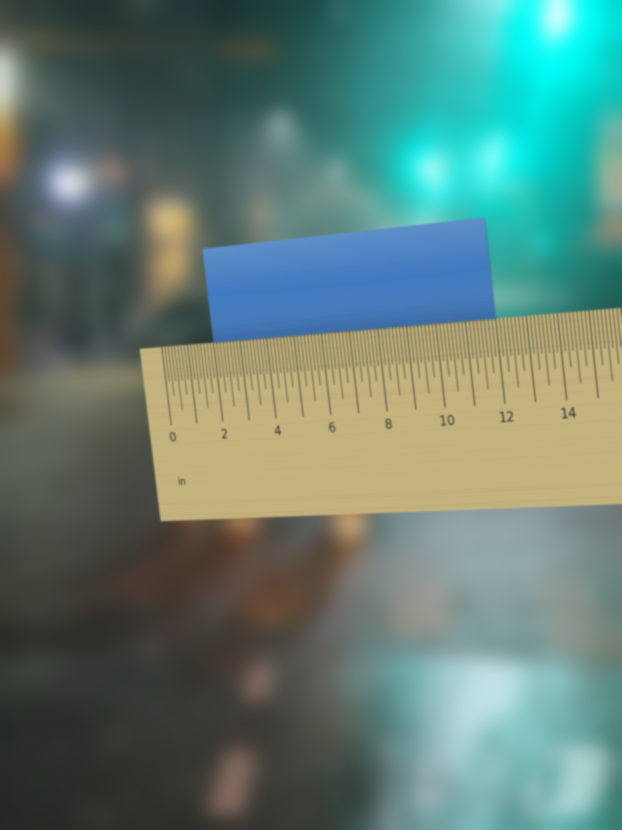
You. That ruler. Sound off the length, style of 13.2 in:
10 in
